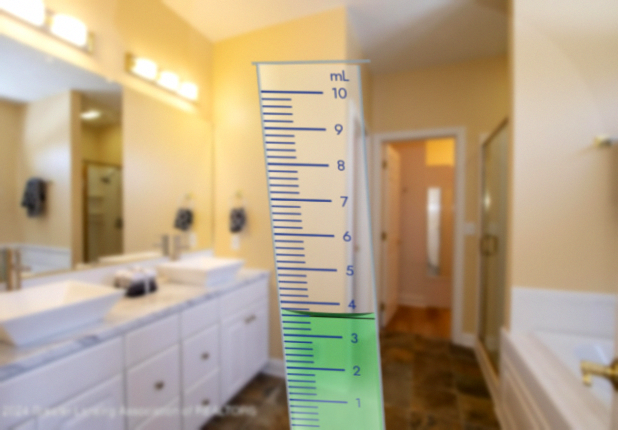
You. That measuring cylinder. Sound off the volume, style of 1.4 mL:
3.6 mL
